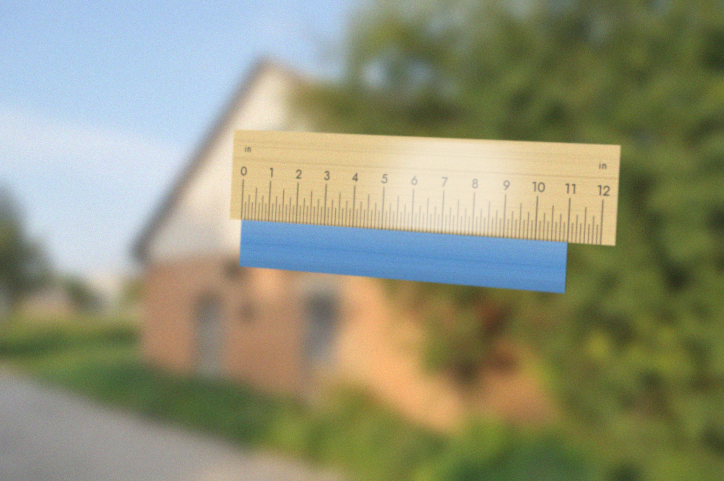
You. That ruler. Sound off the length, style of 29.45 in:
11 in
